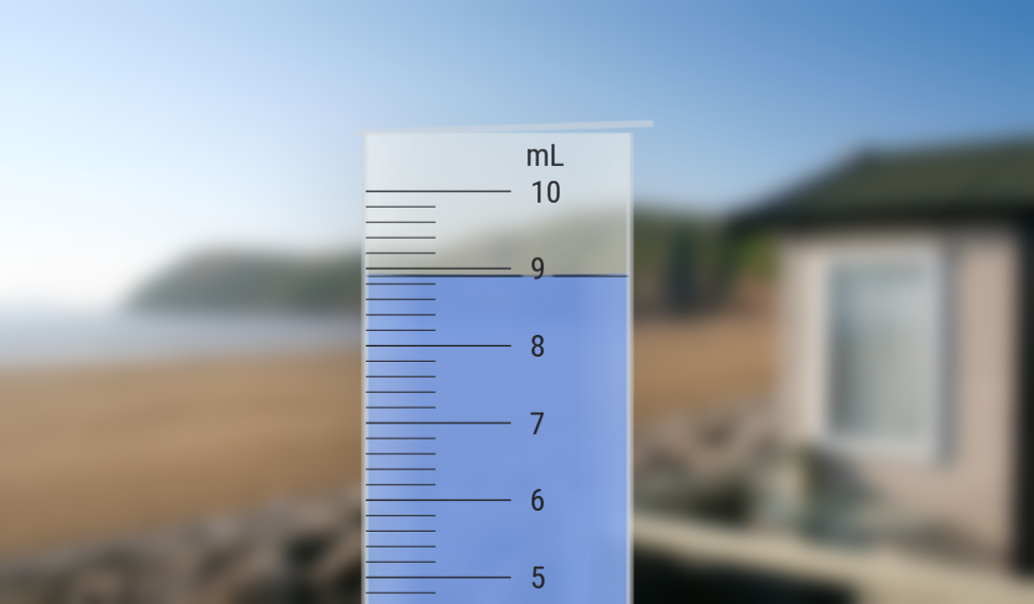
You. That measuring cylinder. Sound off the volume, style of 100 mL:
8.9 mL
